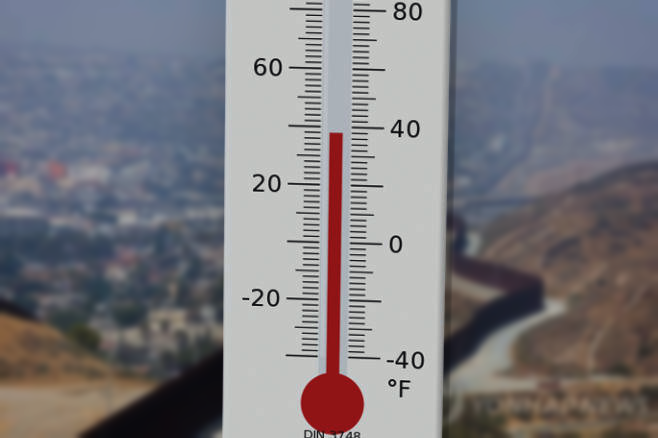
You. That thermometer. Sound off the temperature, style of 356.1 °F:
38 °F
